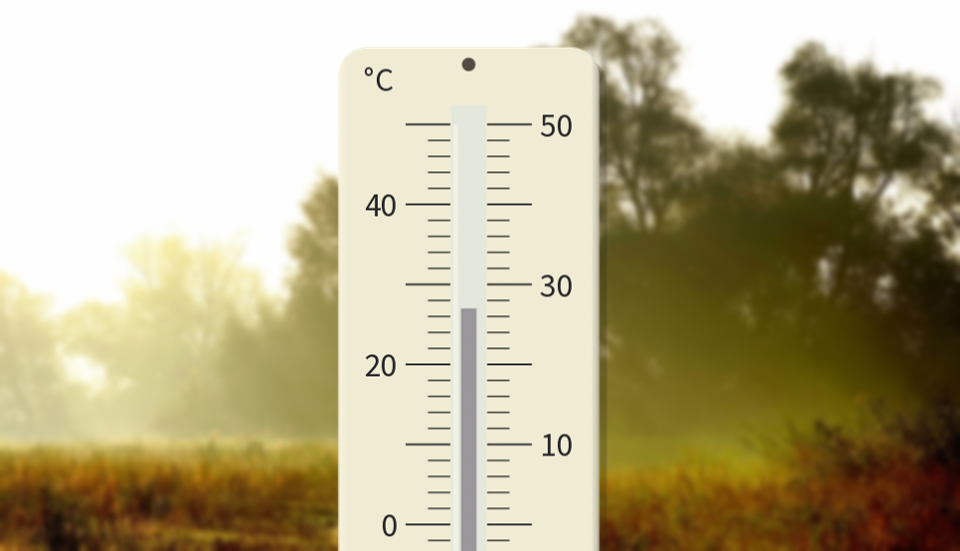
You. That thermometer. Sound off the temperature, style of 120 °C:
27 °C
